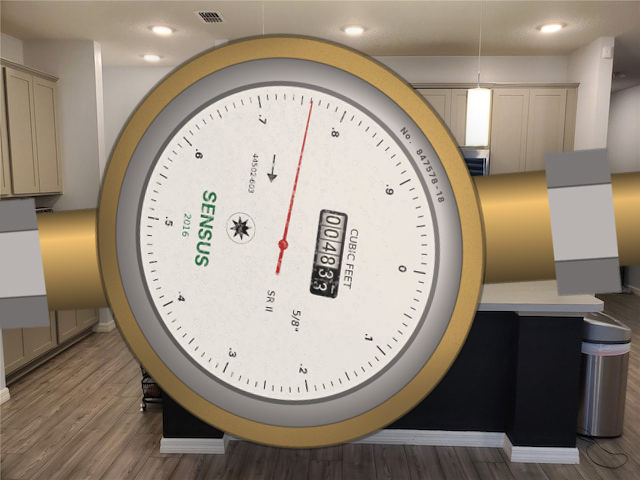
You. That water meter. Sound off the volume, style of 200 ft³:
4832.76 ft³
